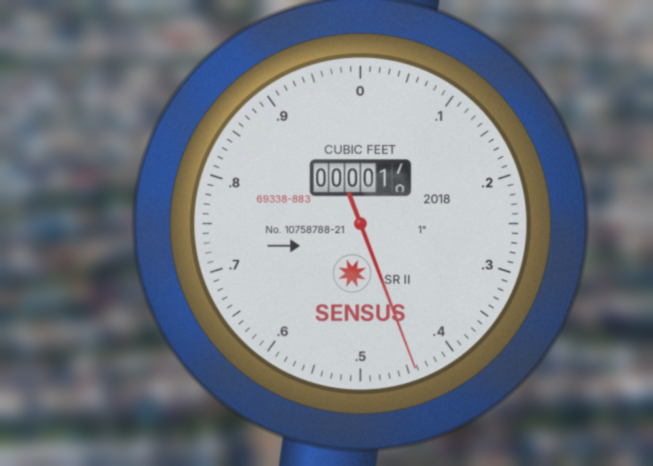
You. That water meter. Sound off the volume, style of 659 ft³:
17.44 ft³
